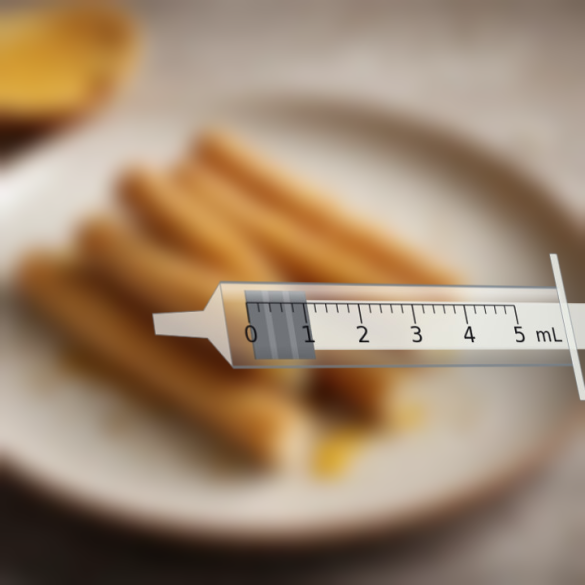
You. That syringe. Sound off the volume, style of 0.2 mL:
0 mL
